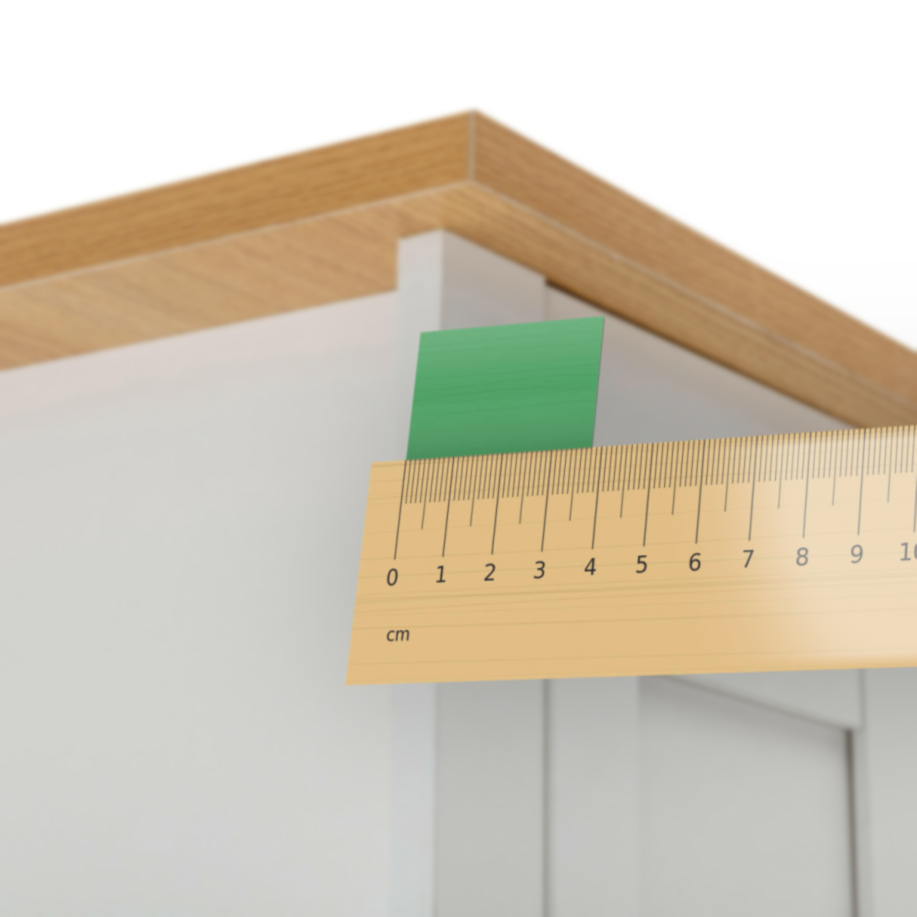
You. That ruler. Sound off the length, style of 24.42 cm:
3.8 cm
